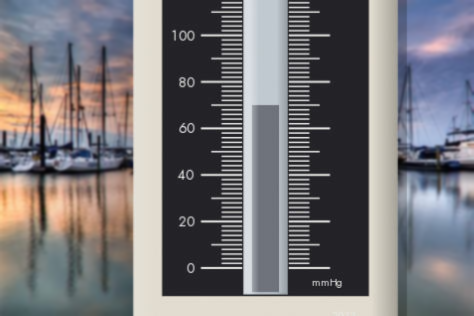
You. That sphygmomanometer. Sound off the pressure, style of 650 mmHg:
70 mmHg
